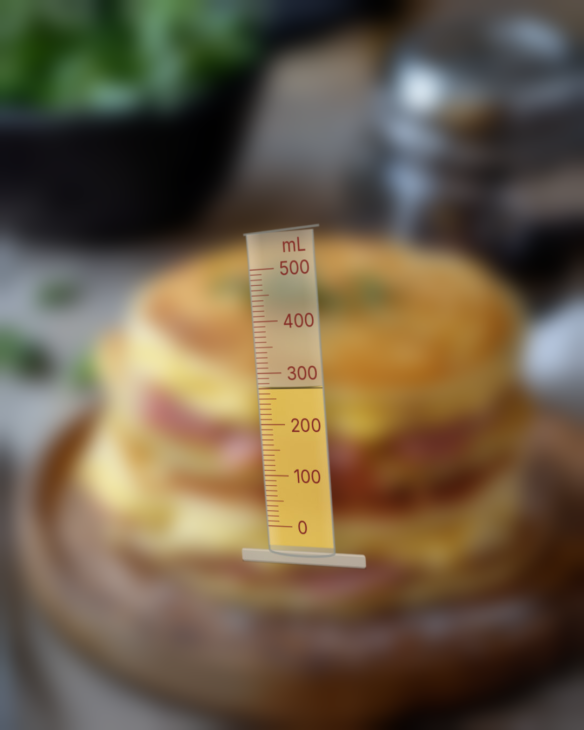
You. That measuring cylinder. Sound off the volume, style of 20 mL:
270 mL
